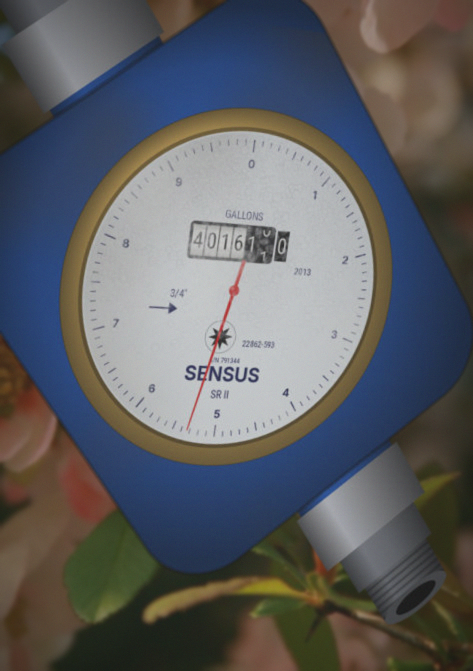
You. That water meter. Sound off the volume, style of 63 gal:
4016105.3 gal
